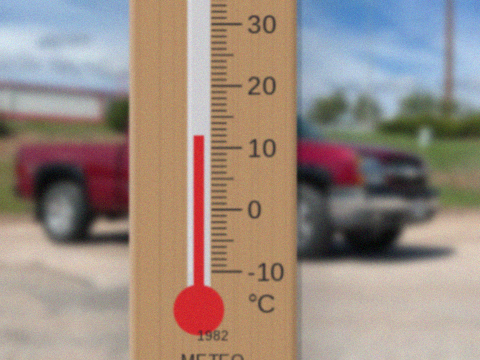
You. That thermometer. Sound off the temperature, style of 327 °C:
12 °C
